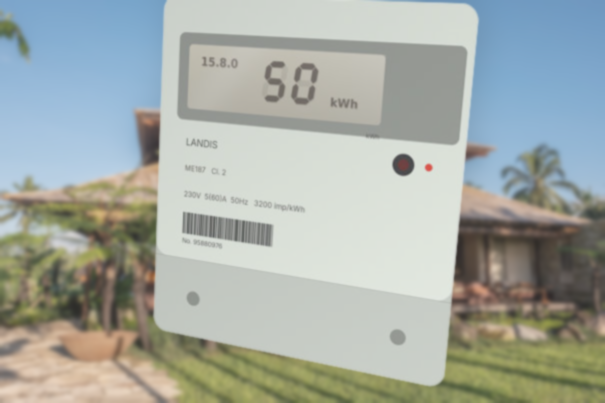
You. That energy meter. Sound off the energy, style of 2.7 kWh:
50 kWh
